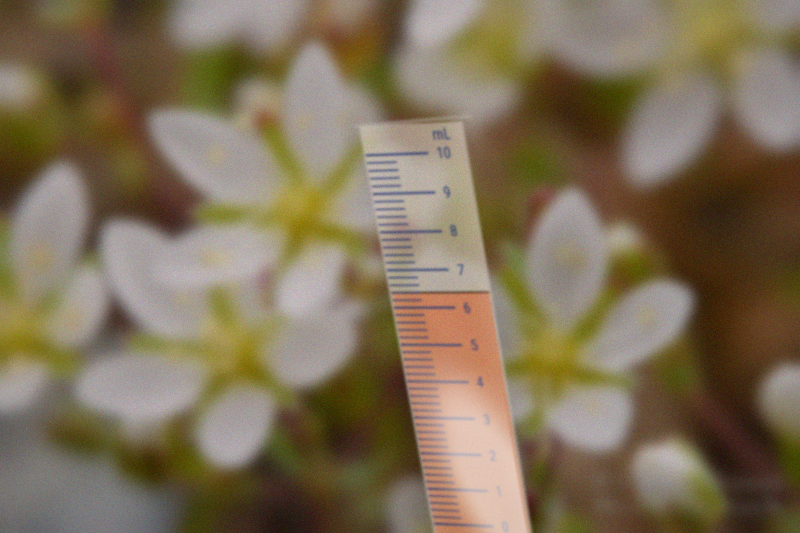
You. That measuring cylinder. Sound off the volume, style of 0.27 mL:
6.4 mL
